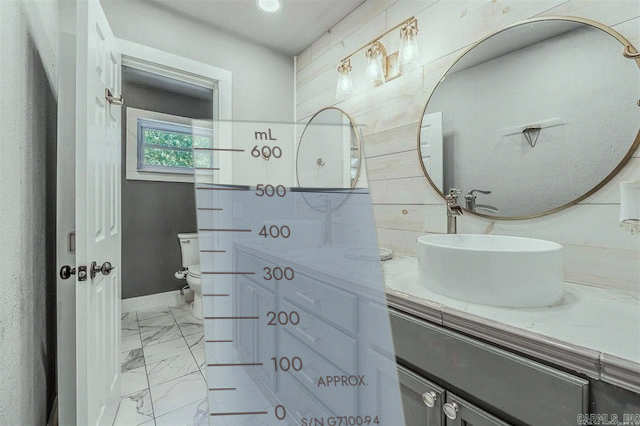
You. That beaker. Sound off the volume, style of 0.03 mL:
500 mL
